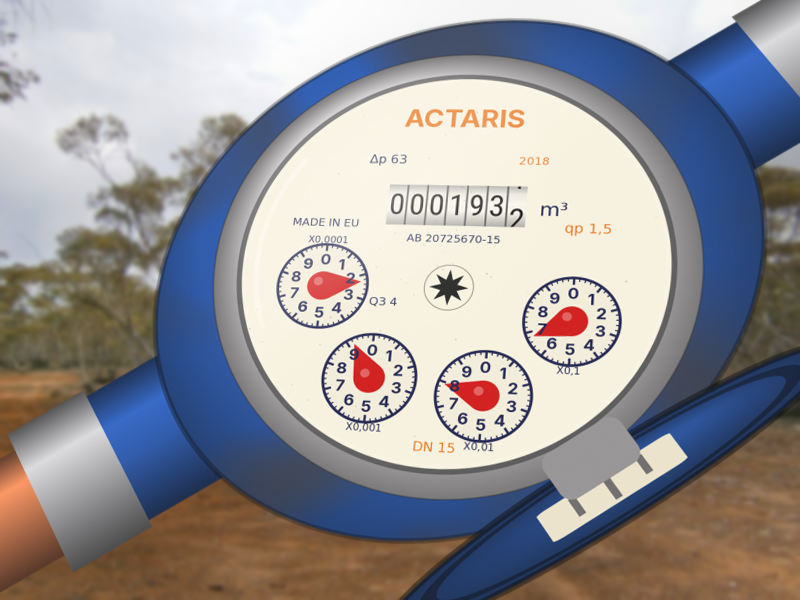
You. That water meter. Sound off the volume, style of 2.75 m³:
1931.6792 m³
